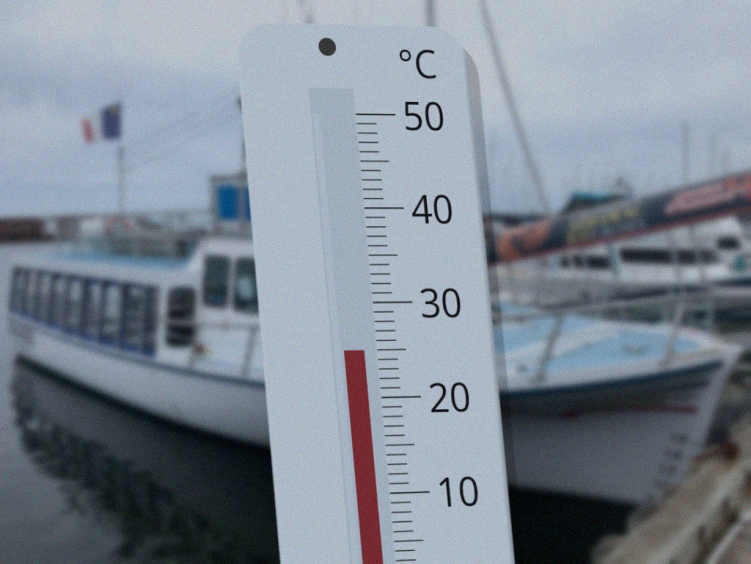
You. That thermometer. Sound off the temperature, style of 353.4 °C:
25 °C
